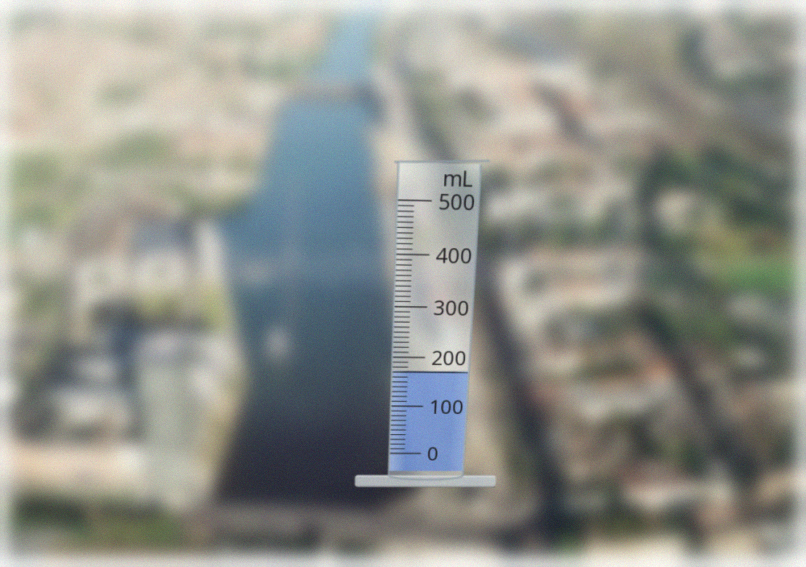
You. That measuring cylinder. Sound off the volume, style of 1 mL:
170 mL
